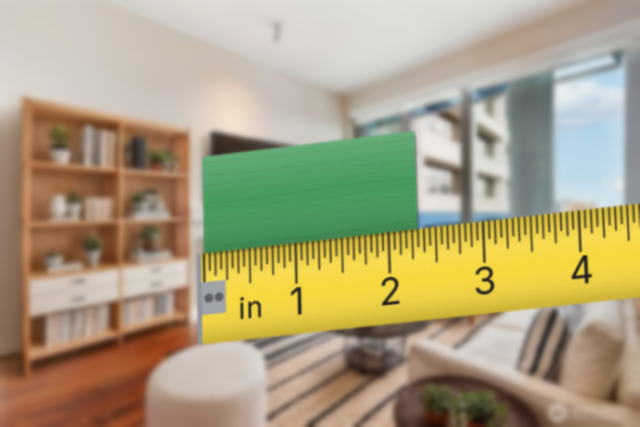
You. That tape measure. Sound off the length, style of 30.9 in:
2.3125 in
